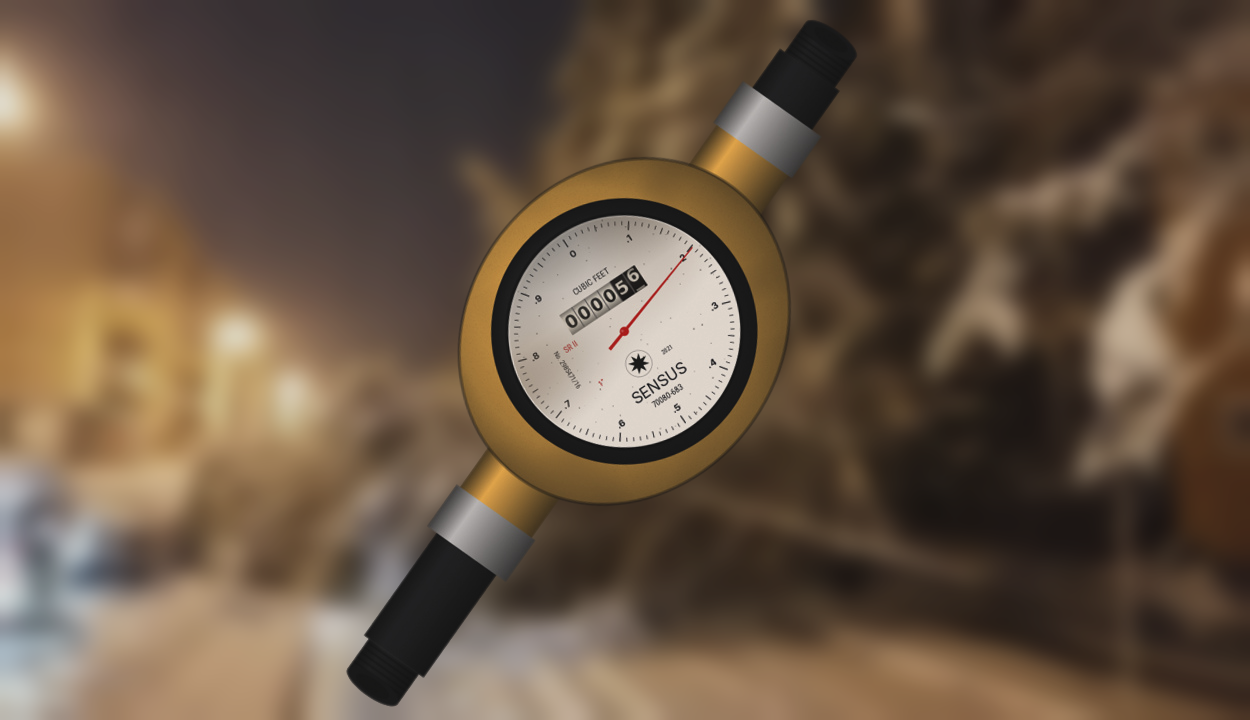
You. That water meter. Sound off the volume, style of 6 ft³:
56.20 ft³
